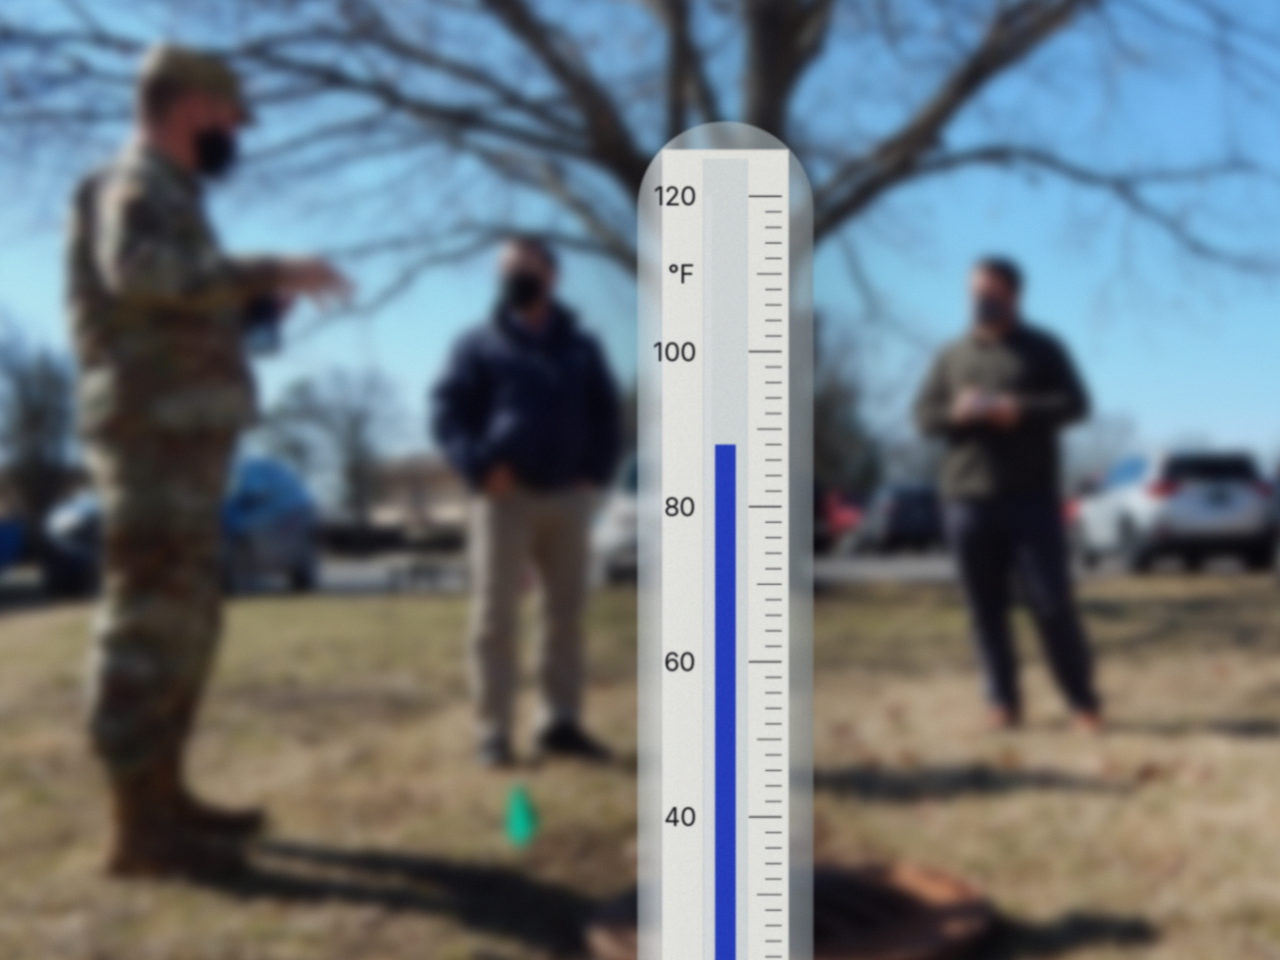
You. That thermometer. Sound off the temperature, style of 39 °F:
88 °F
